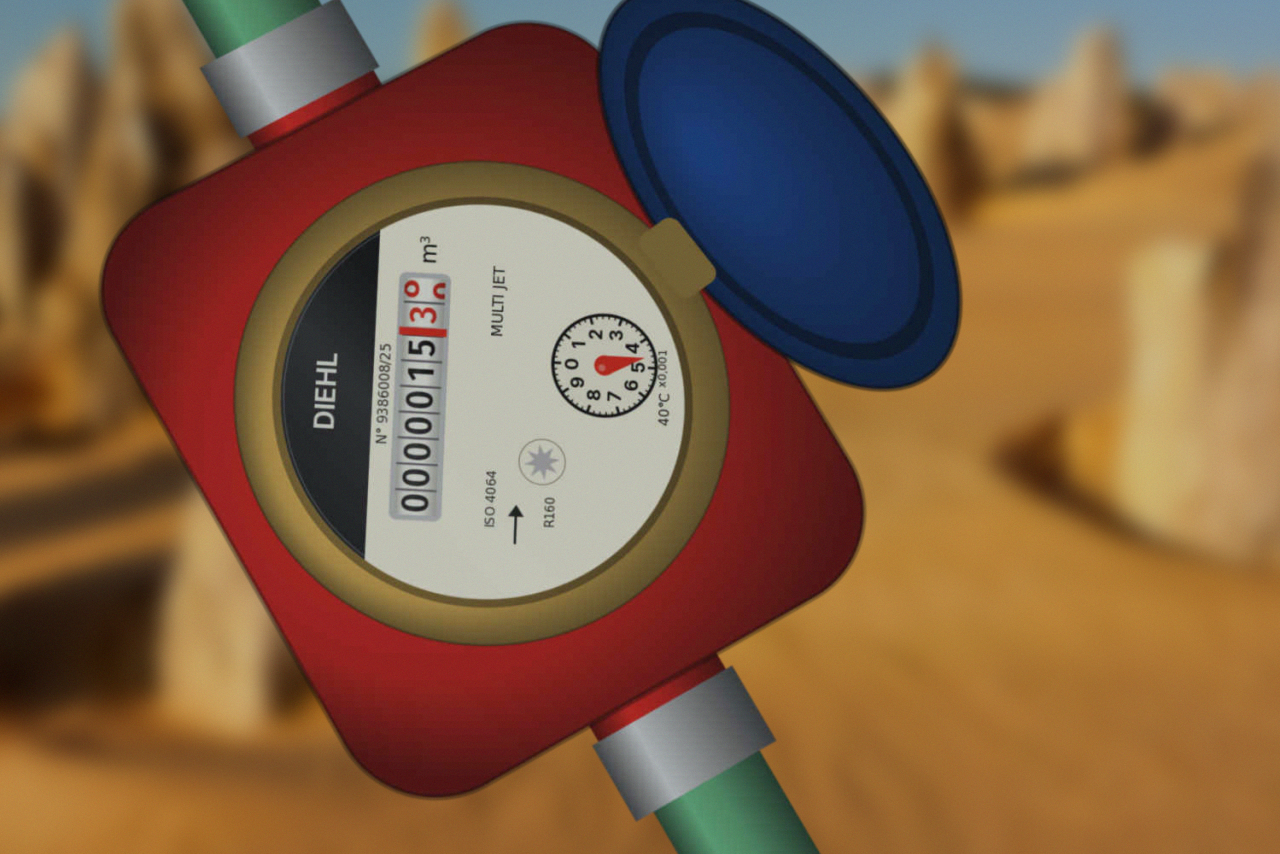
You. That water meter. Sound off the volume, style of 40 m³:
15.384 m³
